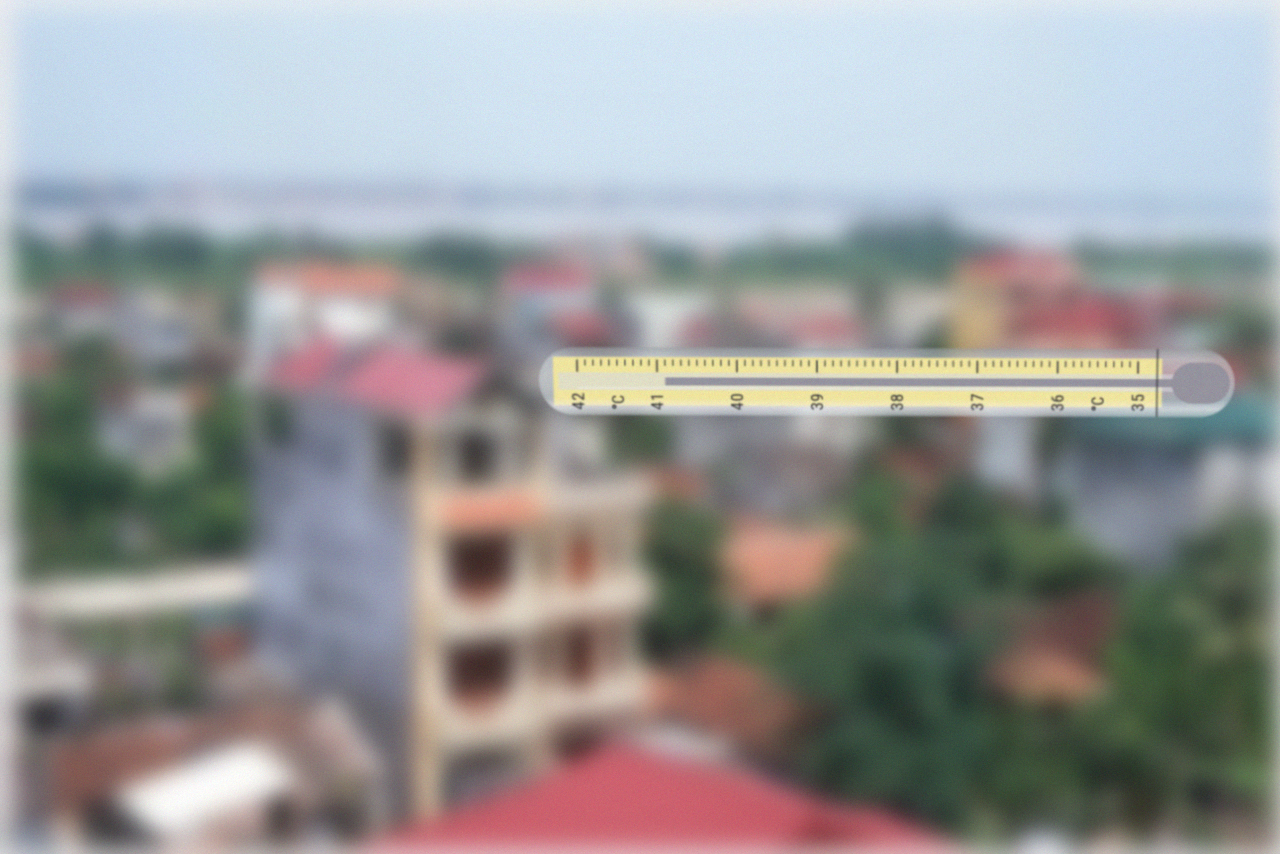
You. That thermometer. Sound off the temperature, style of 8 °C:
40.9 °C
